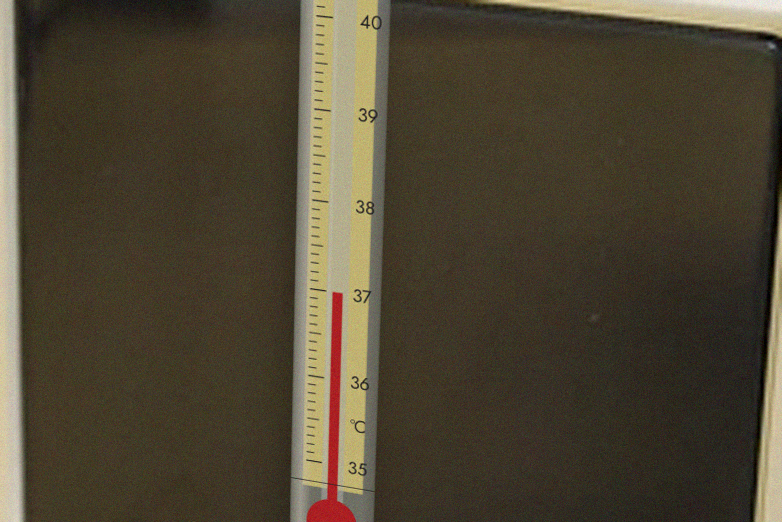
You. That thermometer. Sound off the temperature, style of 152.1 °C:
37 °C
